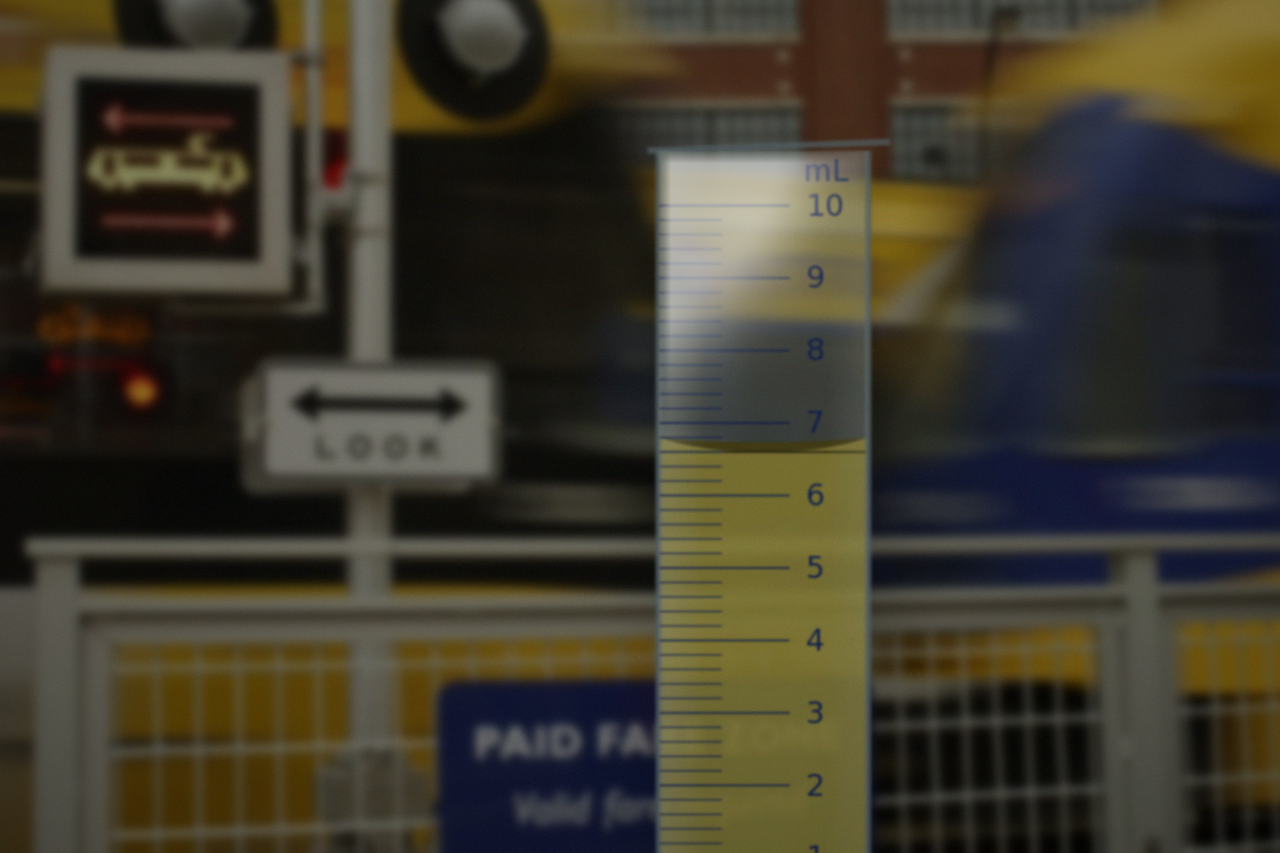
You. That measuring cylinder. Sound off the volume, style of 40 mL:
6.6 mL
